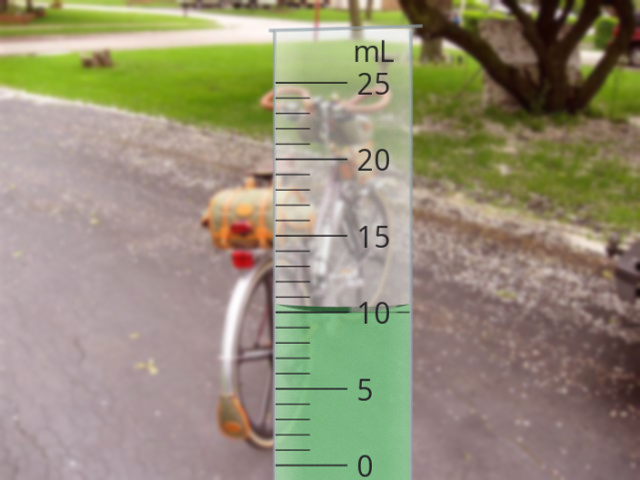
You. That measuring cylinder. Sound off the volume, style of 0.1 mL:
10 mL
